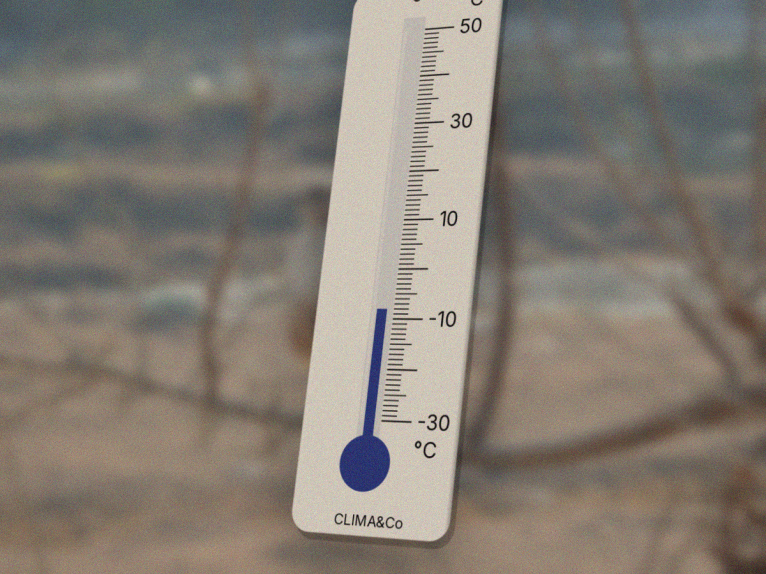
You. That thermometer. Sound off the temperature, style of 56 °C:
-8 °C
